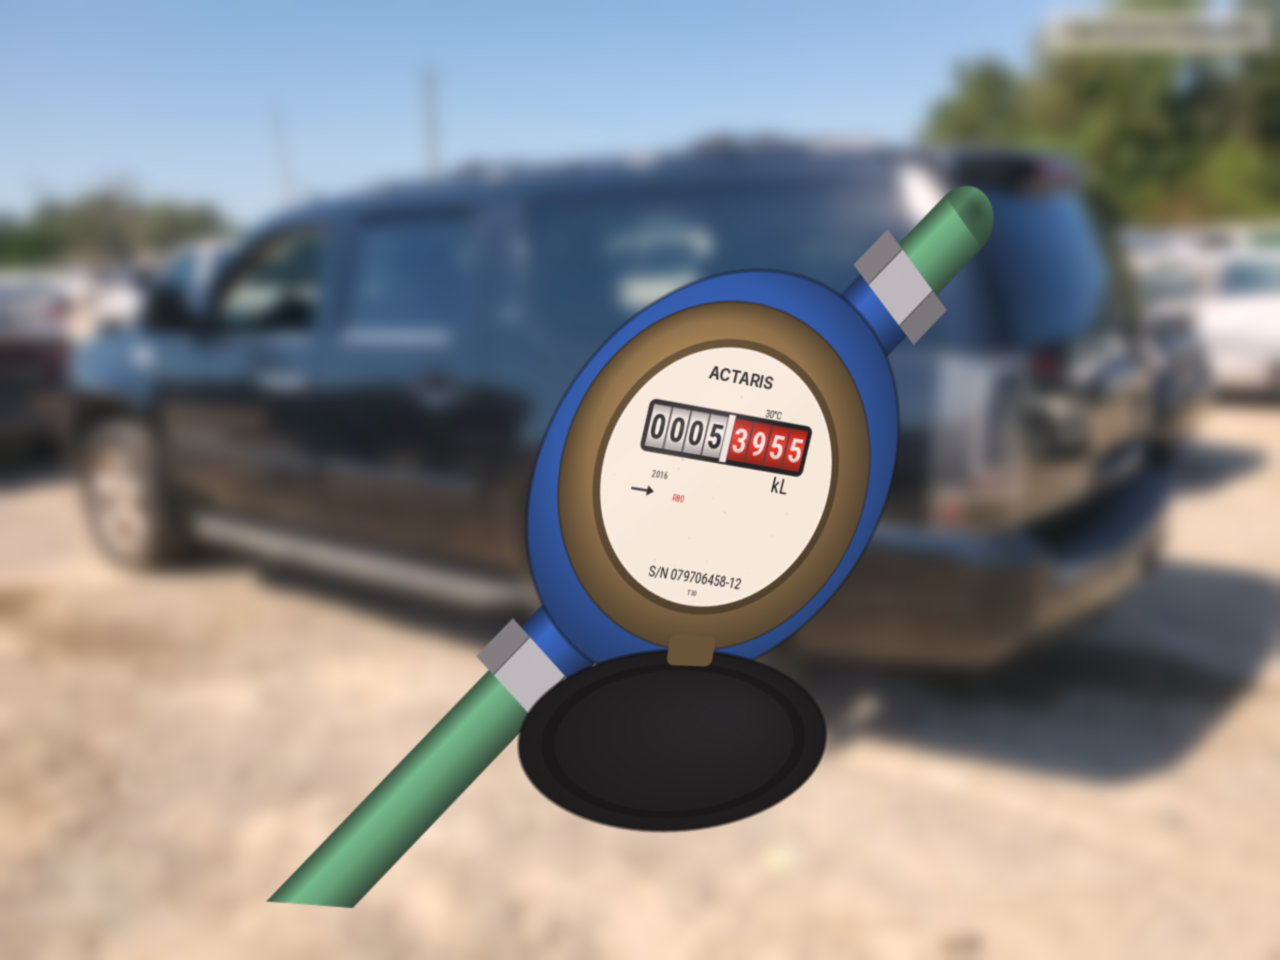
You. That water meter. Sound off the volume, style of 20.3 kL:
5.3955 kL
